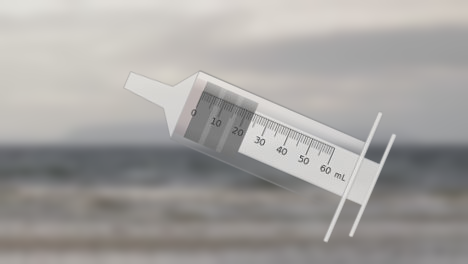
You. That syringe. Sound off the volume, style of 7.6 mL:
0 mL
